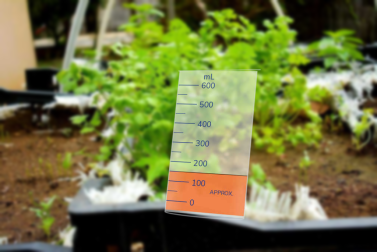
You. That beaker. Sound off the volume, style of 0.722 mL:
150 mL
